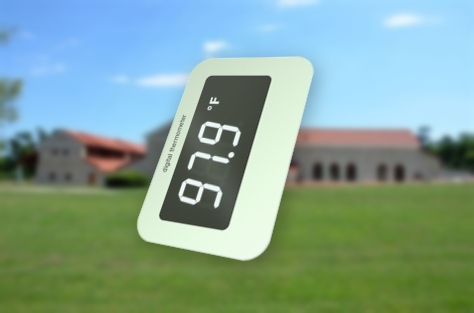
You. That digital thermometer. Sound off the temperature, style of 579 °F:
97.9 °F
